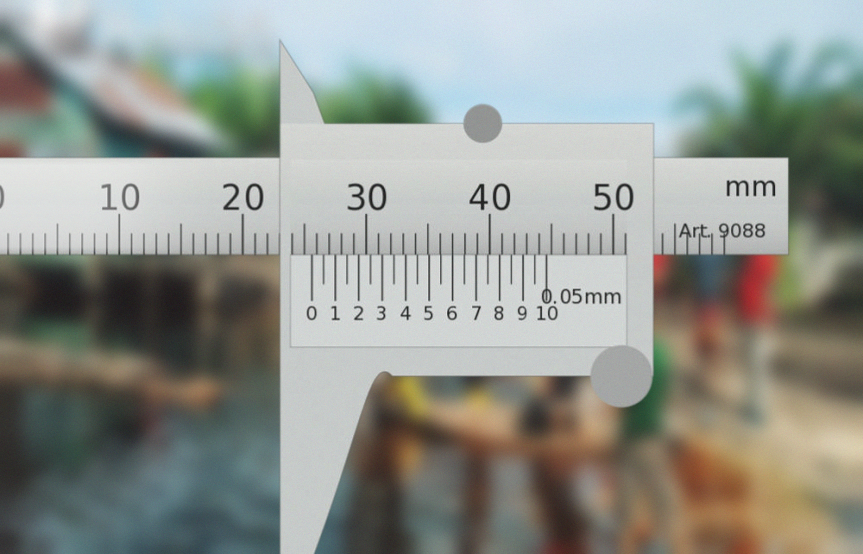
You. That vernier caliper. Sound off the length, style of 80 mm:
25.6 mm
